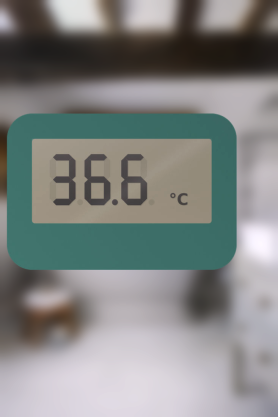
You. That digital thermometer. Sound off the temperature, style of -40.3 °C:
36.6 °C
